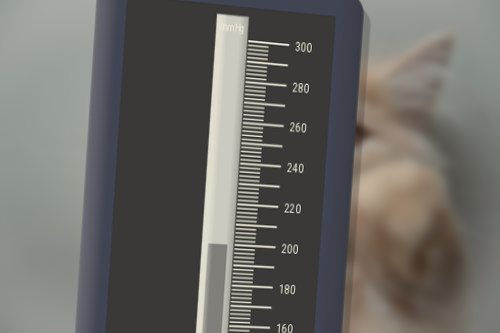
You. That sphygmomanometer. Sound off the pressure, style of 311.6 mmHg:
200 mmHg
